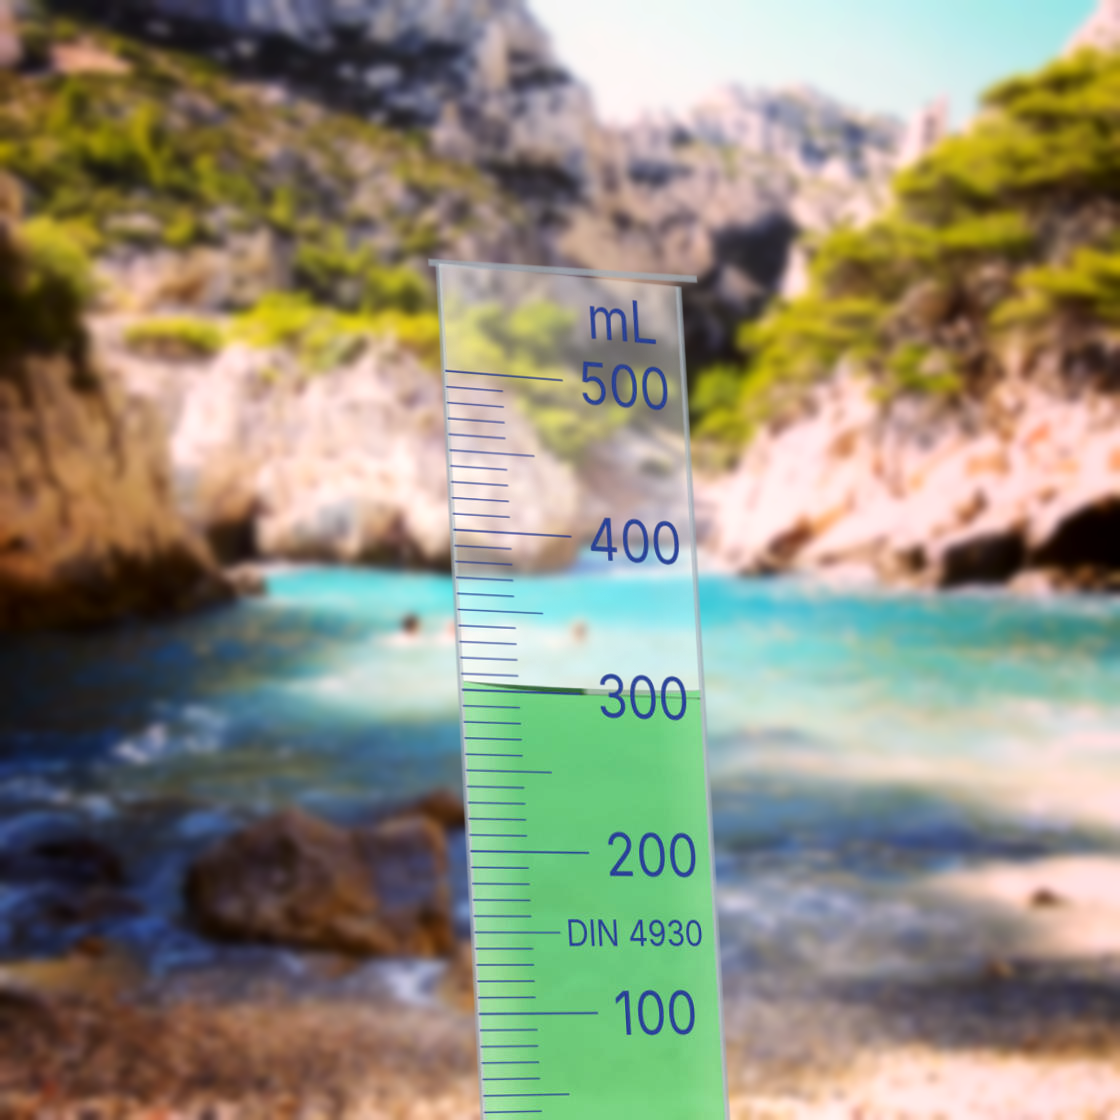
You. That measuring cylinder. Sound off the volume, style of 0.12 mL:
300 mL
